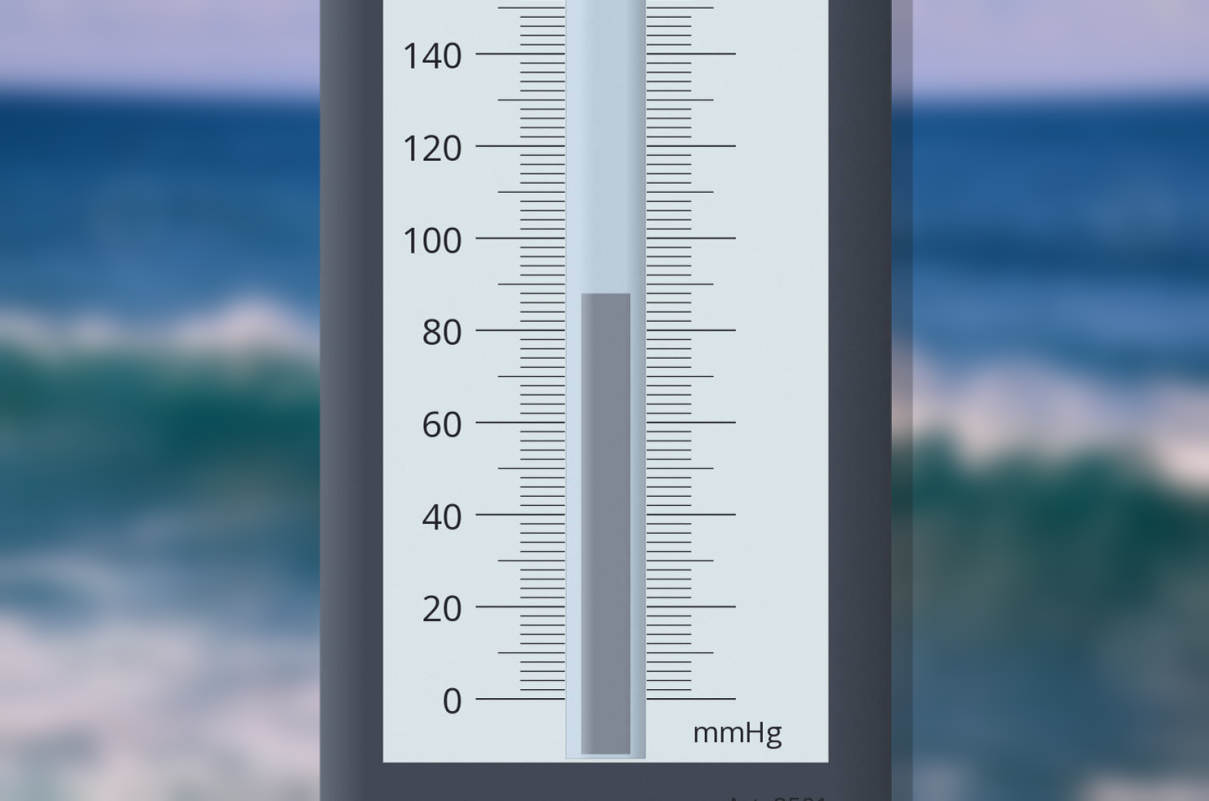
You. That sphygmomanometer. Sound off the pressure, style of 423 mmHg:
88 mmHg
